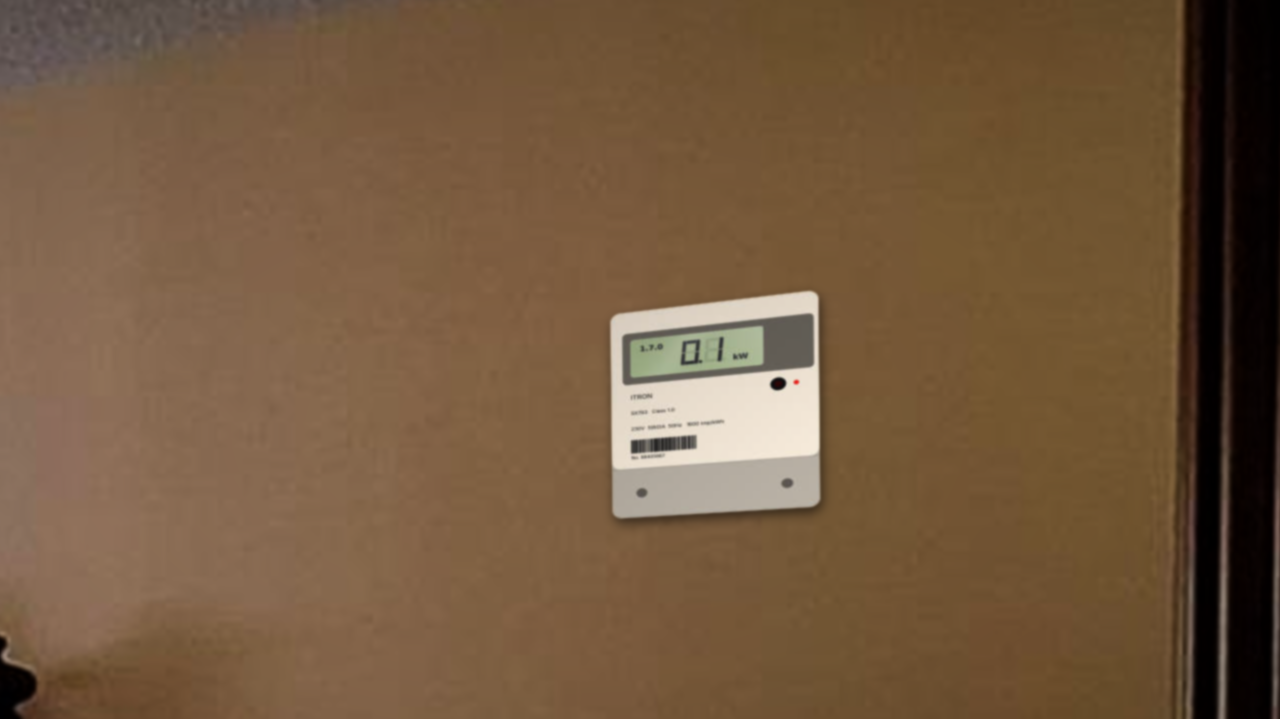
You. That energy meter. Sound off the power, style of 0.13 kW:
0.1 kW
